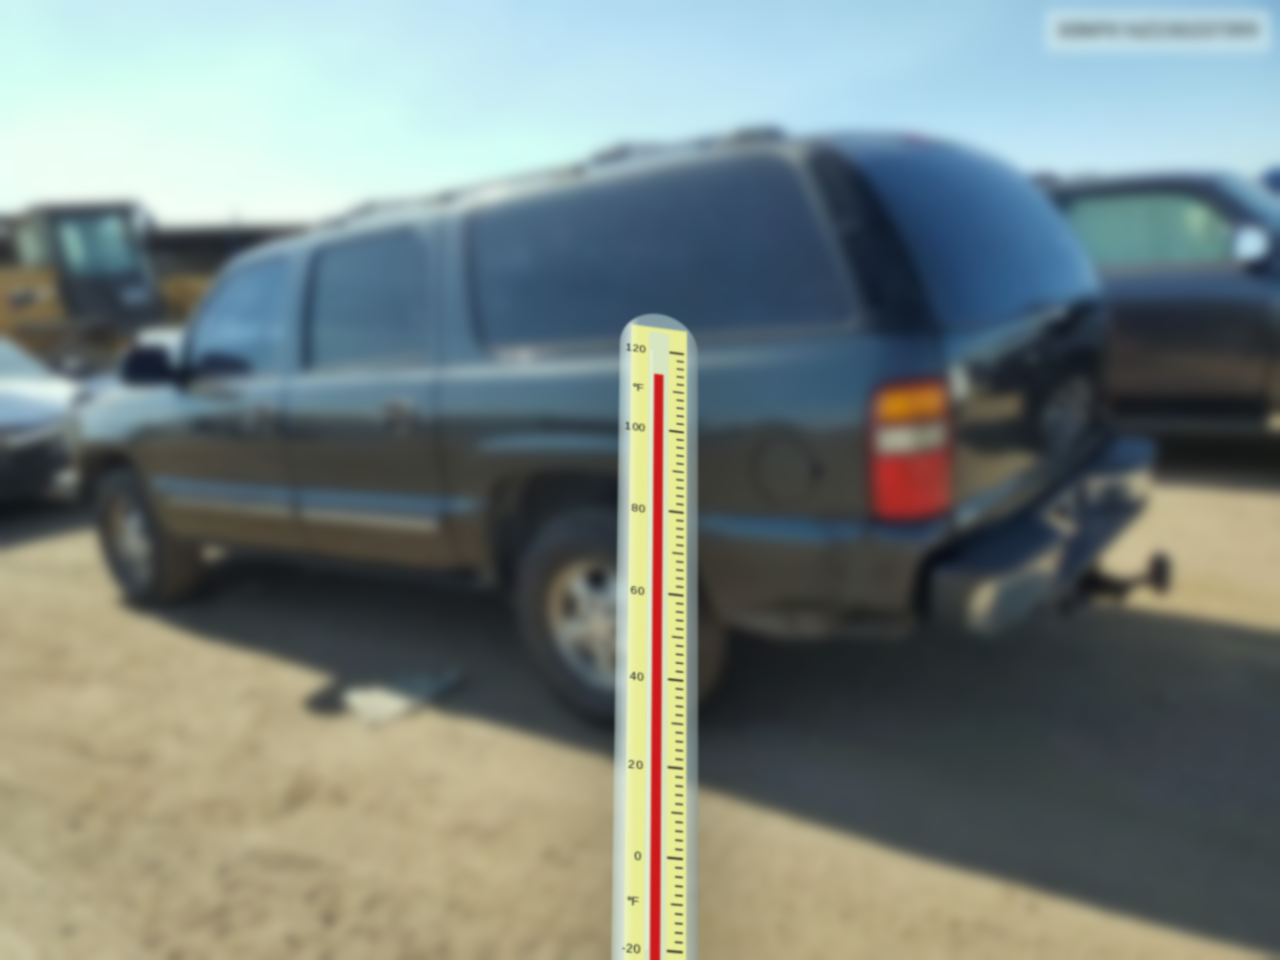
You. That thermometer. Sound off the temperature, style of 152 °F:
114 °F
